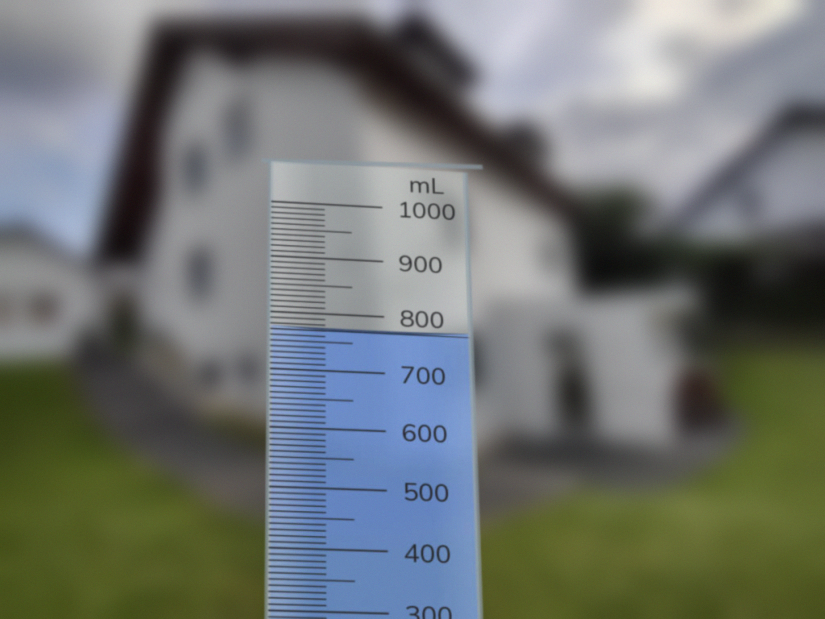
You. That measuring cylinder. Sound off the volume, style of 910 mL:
770 mL
